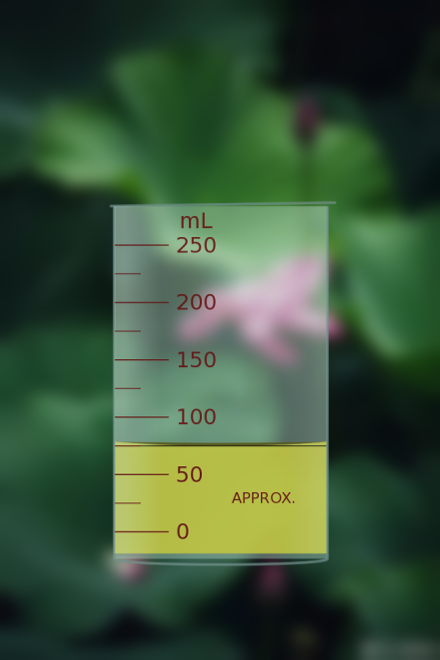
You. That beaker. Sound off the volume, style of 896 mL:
75 mL
